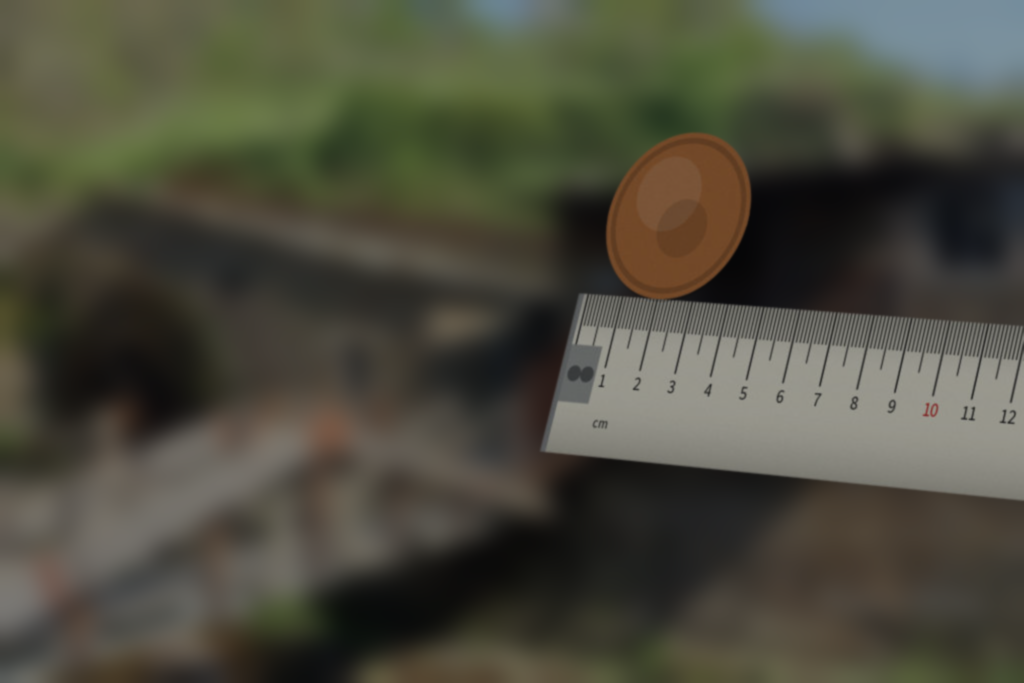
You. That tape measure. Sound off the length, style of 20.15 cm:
4 cm
